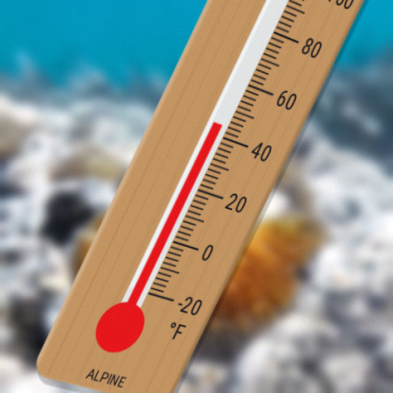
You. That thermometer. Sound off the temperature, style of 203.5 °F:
44 °F
